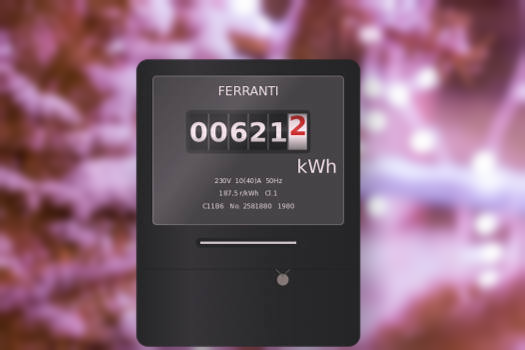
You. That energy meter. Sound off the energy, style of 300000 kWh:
621.2 kWh
